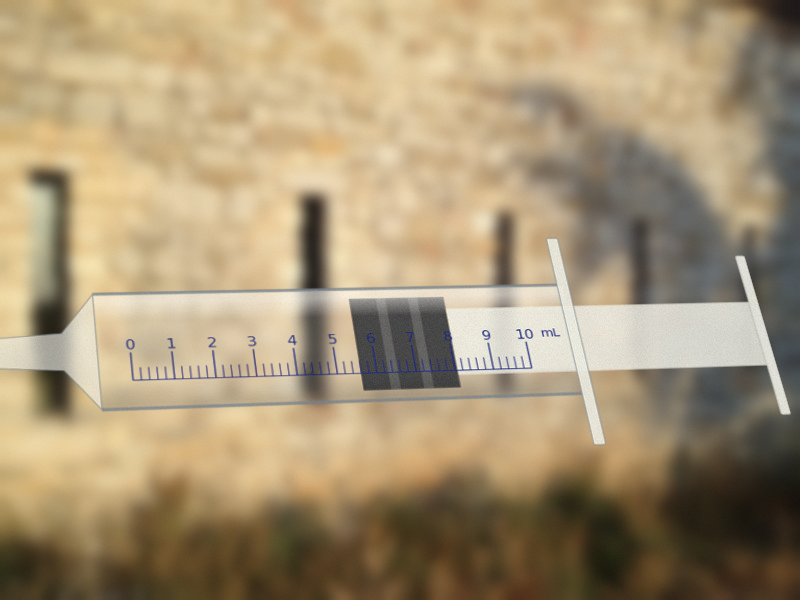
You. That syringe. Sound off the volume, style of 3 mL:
5.6 mL
